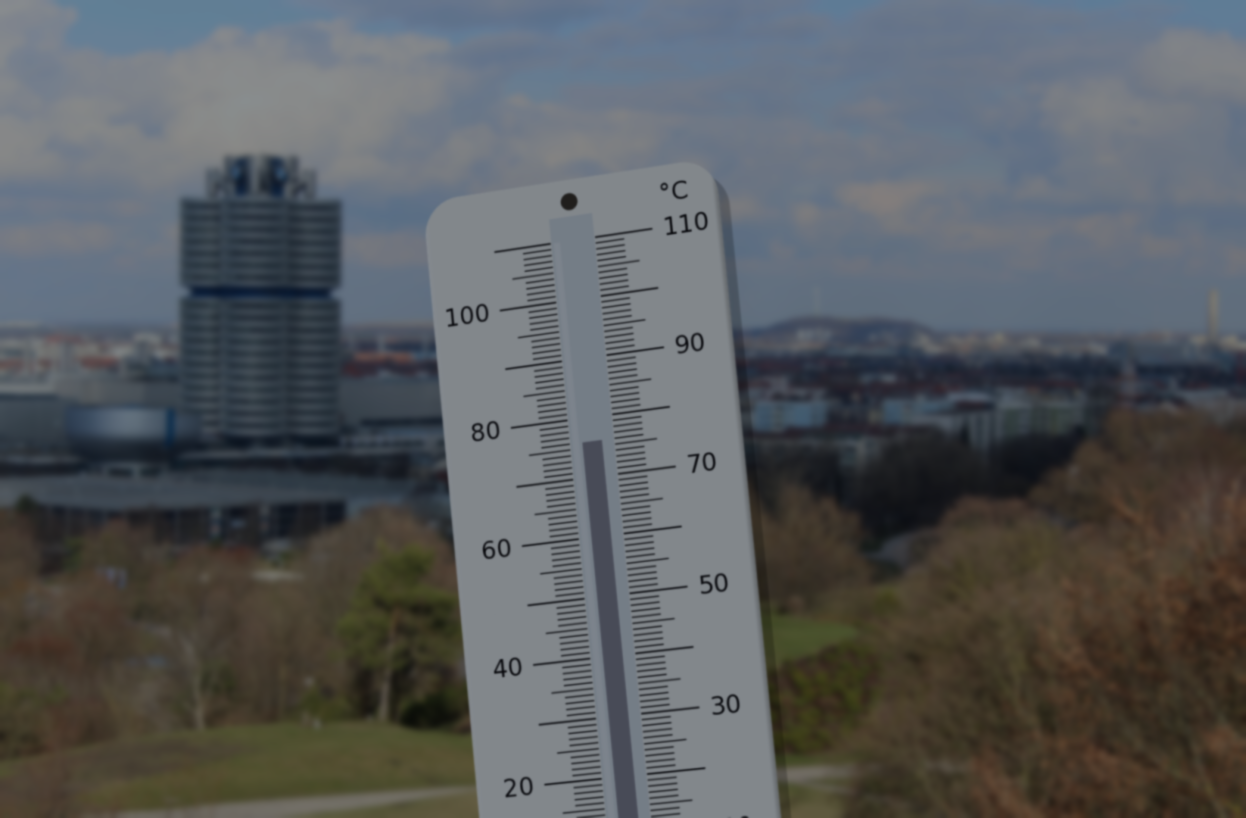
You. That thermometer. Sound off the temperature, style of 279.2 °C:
76 °C
